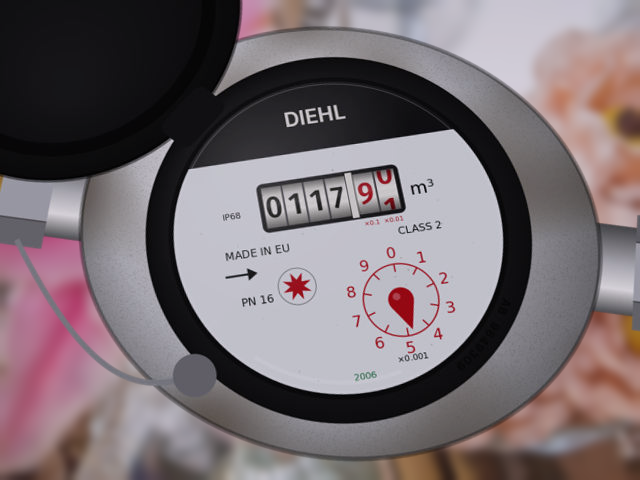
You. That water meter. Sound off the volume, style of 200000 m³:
117.904 m³
